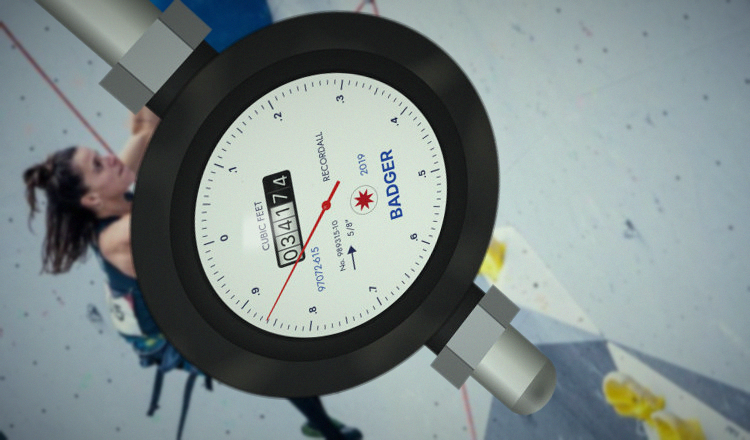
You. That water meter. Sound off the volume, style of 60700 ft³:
34173.86 ft³
